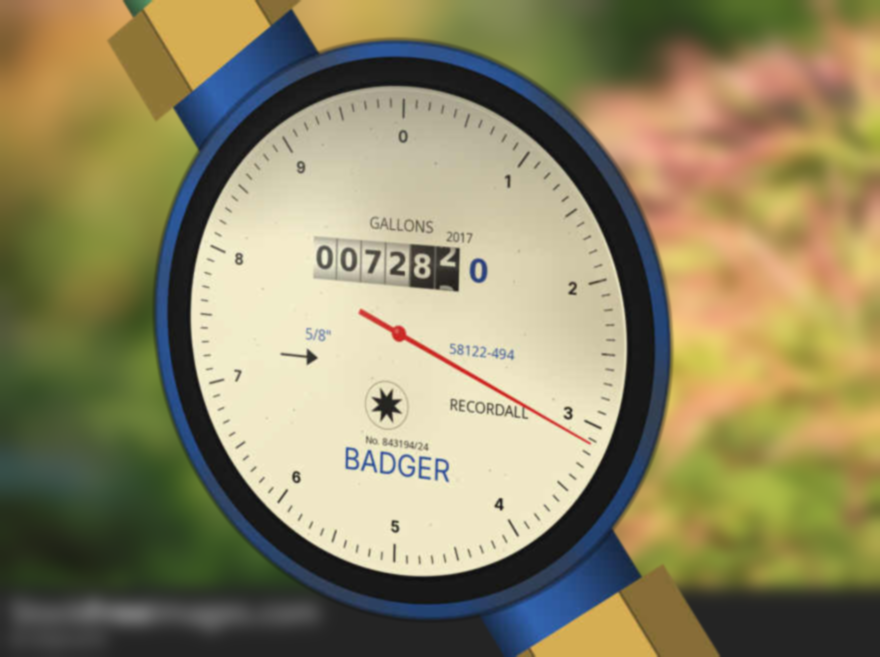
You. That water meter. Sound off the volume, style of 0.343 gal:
72823.1 gal
